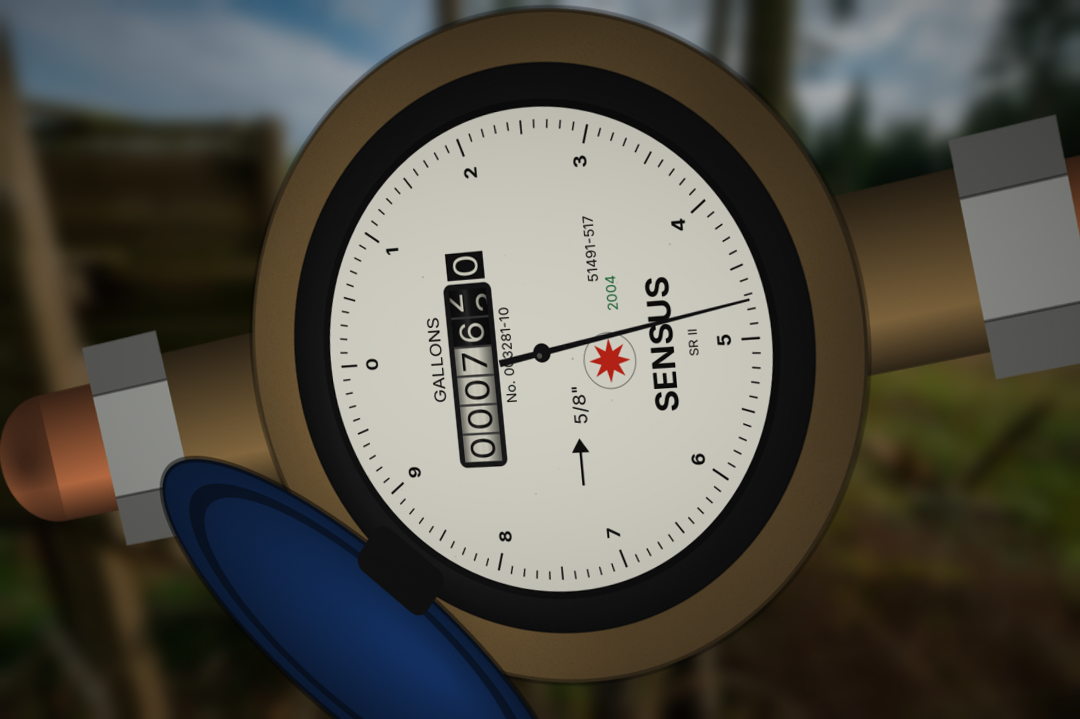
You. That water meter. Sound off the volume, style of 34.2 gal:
7624.7 gal
